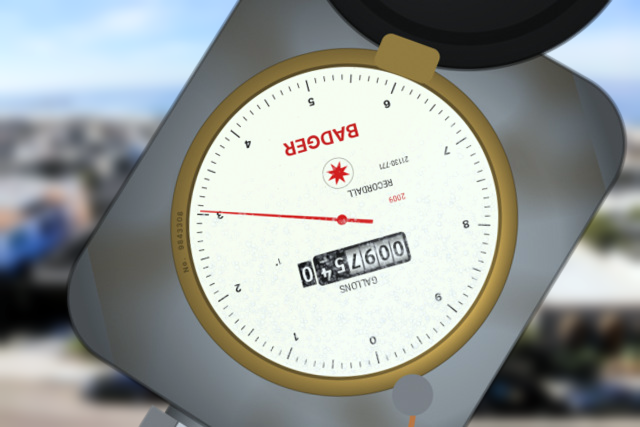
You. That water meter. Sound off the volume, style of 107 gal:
97543.0 gal
